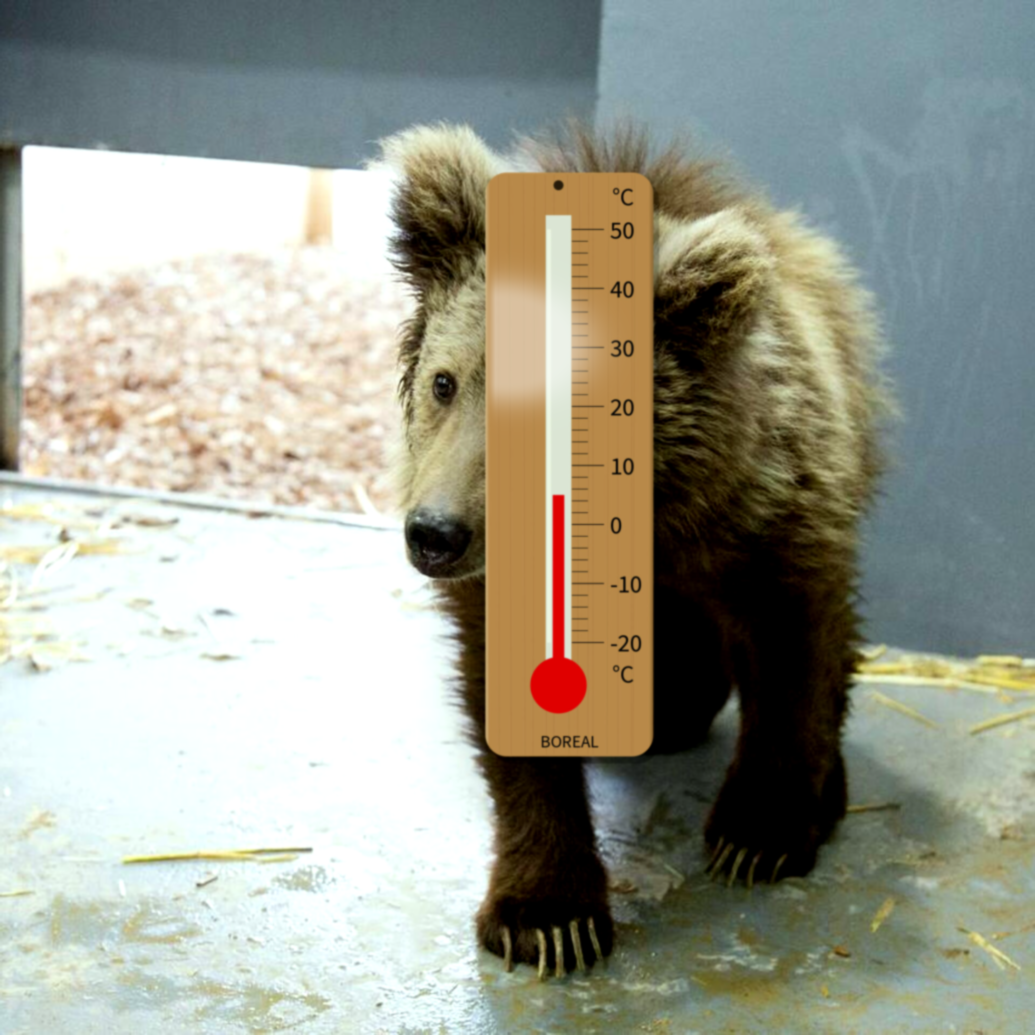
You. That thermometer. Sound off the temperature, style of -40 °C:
5 °C
